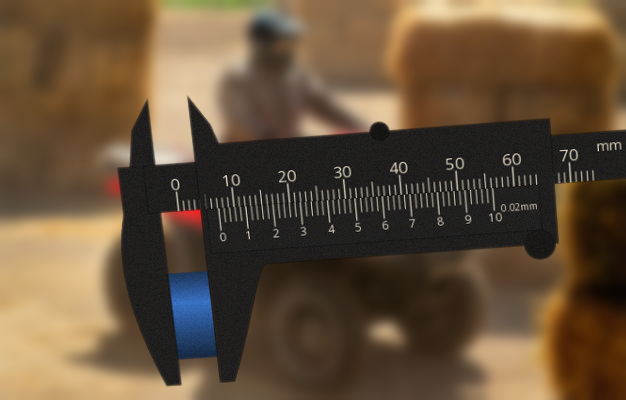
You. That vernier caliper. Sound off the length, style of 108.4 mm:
7.2 mm
